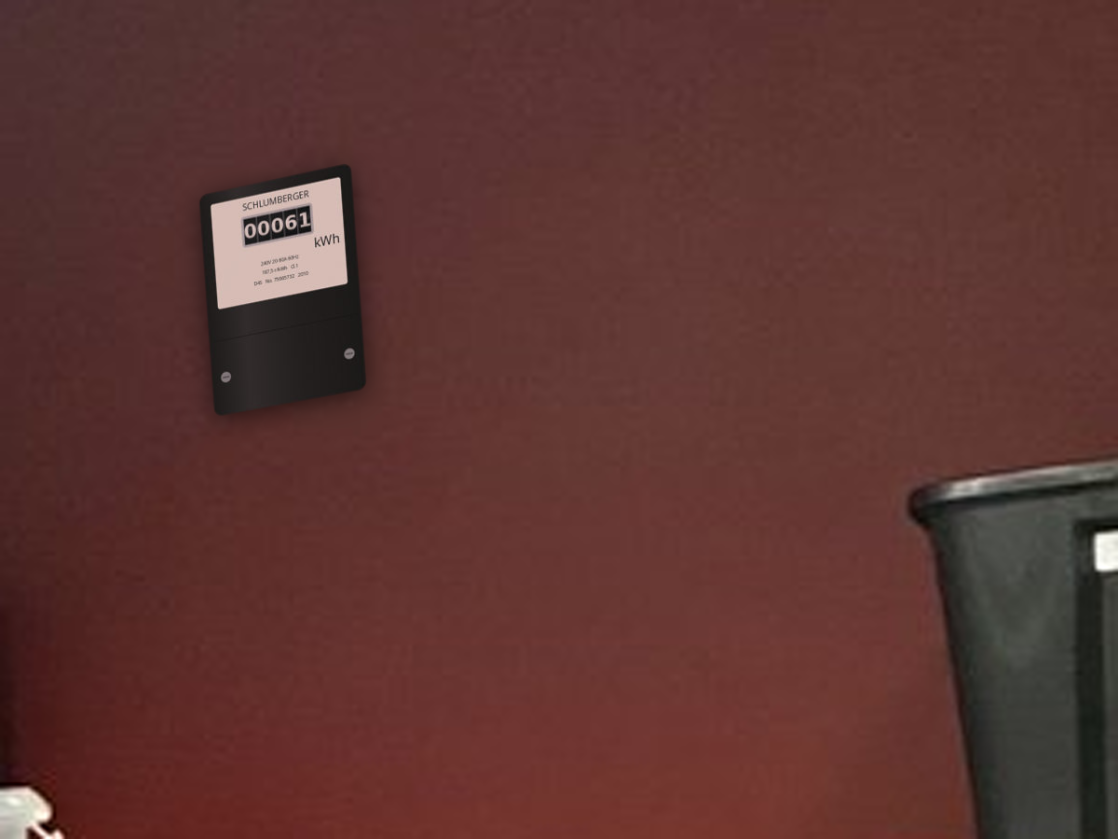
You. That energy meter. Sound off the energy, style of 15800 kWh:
61 kWh
